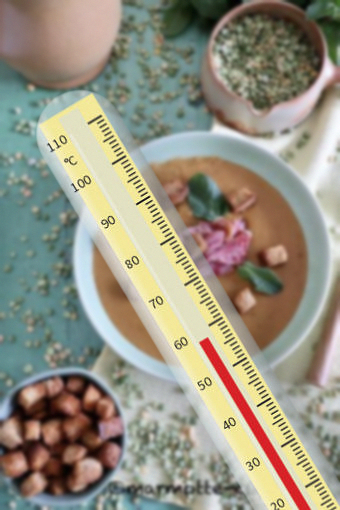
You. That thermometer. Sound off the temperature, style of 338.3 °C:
58 °C
